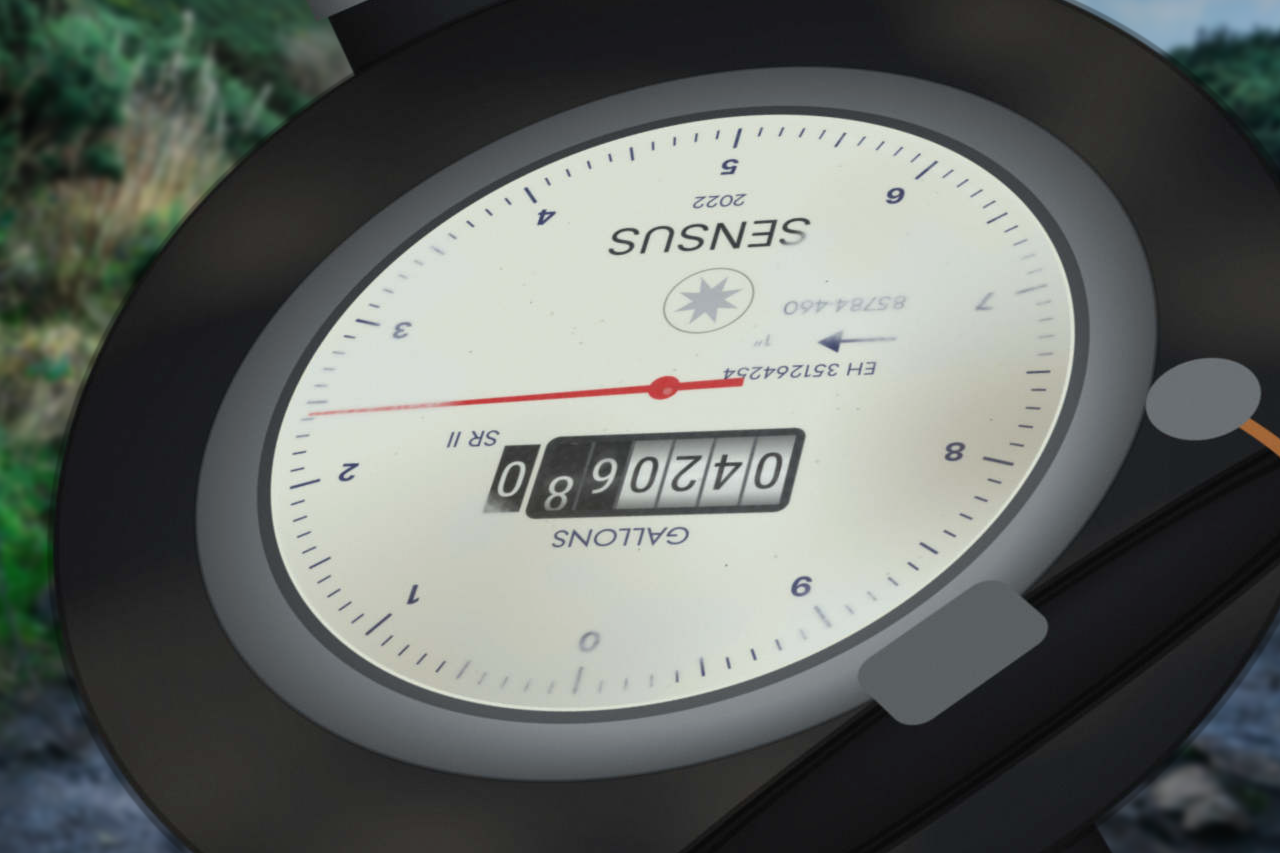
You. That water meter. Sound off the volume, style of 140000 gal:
420682.4 gal
